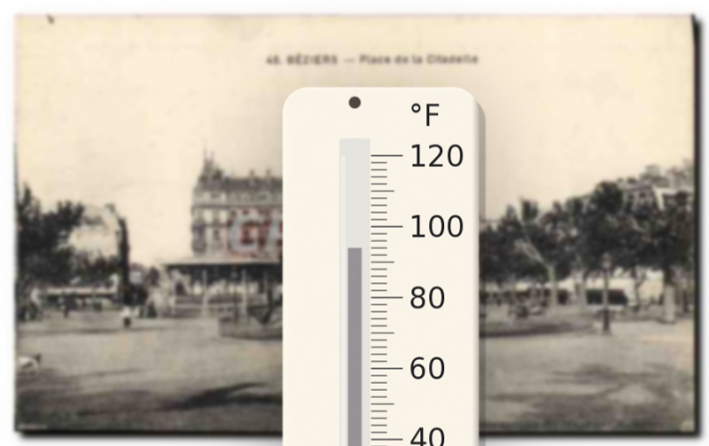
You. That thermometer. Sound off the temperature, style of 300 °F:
94 °F
